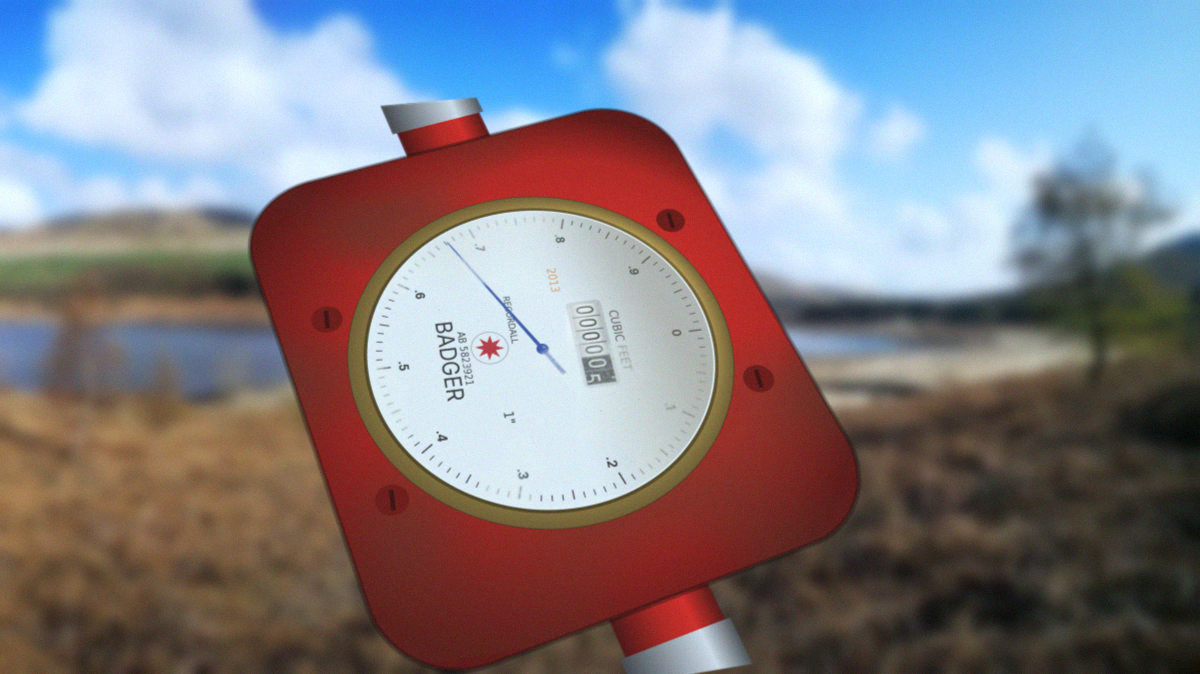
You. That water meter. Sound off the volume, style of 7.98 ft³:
4.67 ft³
